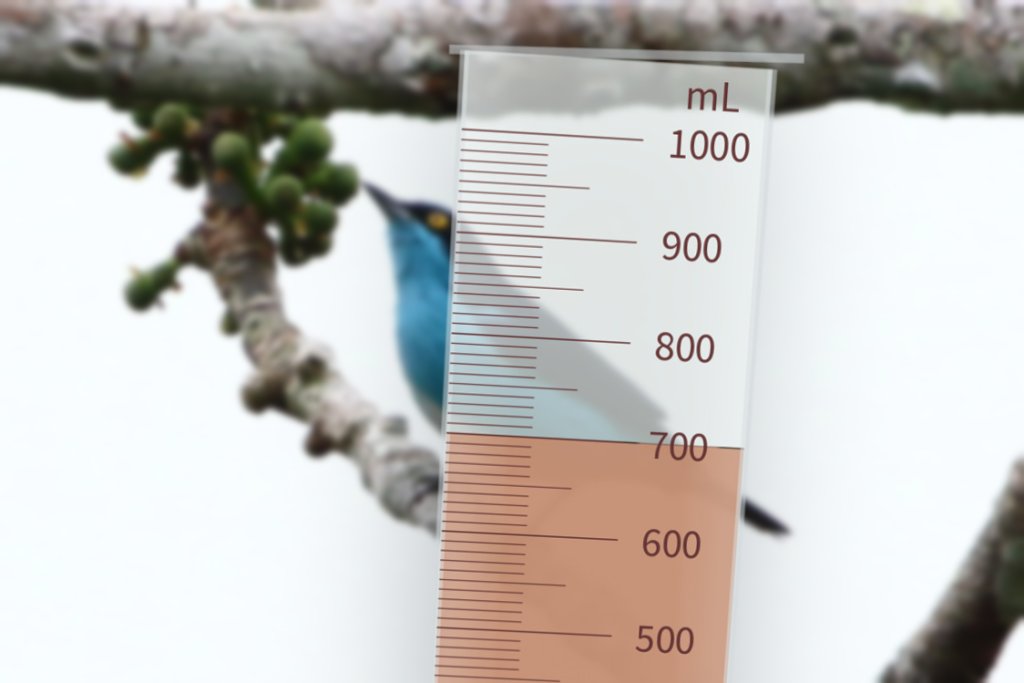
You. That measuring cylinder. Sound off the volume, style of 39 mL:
700 mL
